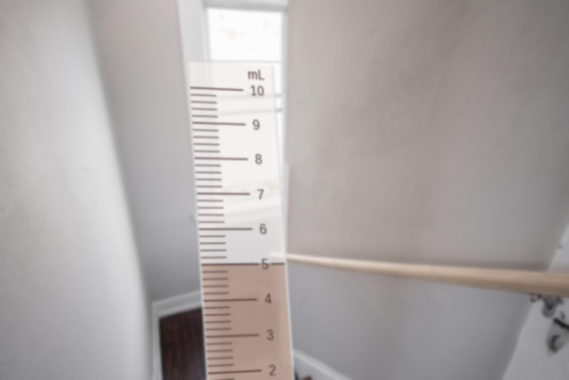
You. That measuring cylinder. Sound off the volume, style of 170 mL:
5 mL
